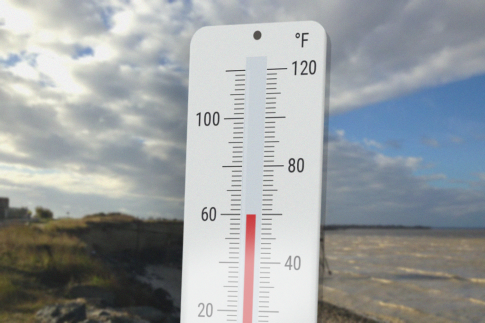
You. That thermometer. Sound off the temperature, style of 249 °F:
60 °F
